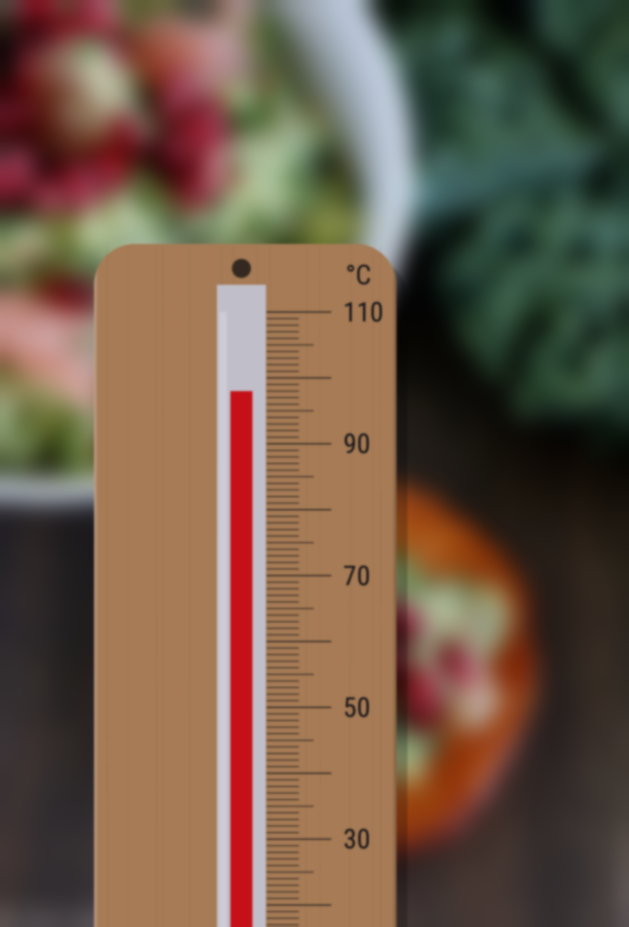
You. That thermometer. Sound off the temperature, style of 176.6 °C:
98 °C
